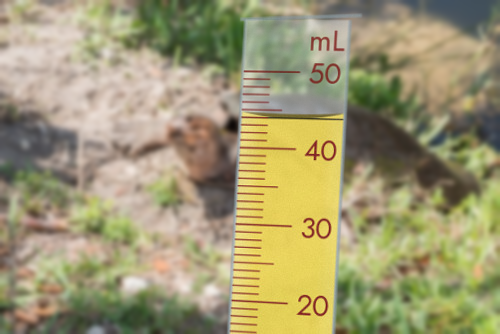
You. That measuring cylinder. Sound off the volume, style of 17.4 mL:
44 mL
